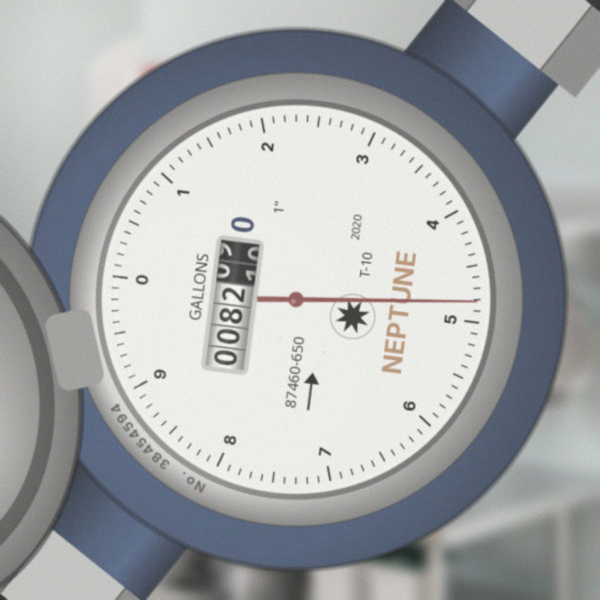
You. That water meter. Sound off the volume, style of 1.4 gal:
82094.8 gal
